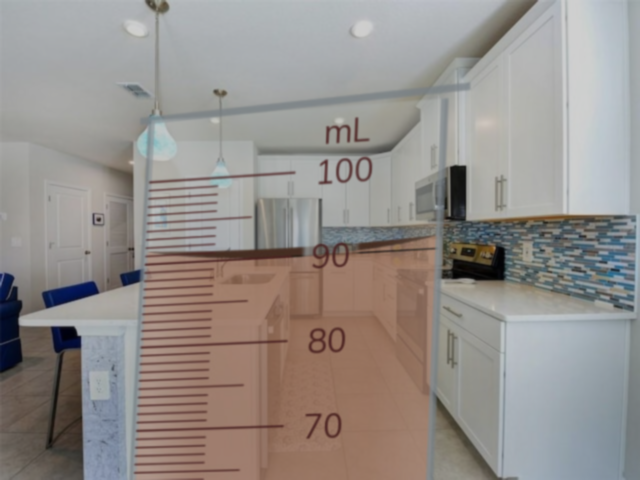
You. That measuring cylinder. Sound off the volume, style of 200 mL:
90 mL
